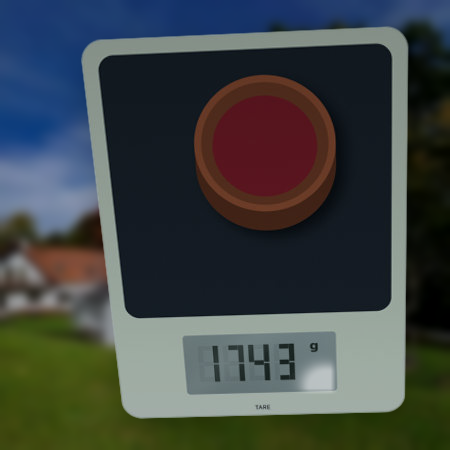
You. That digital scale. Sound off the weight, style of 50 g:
1743 g
